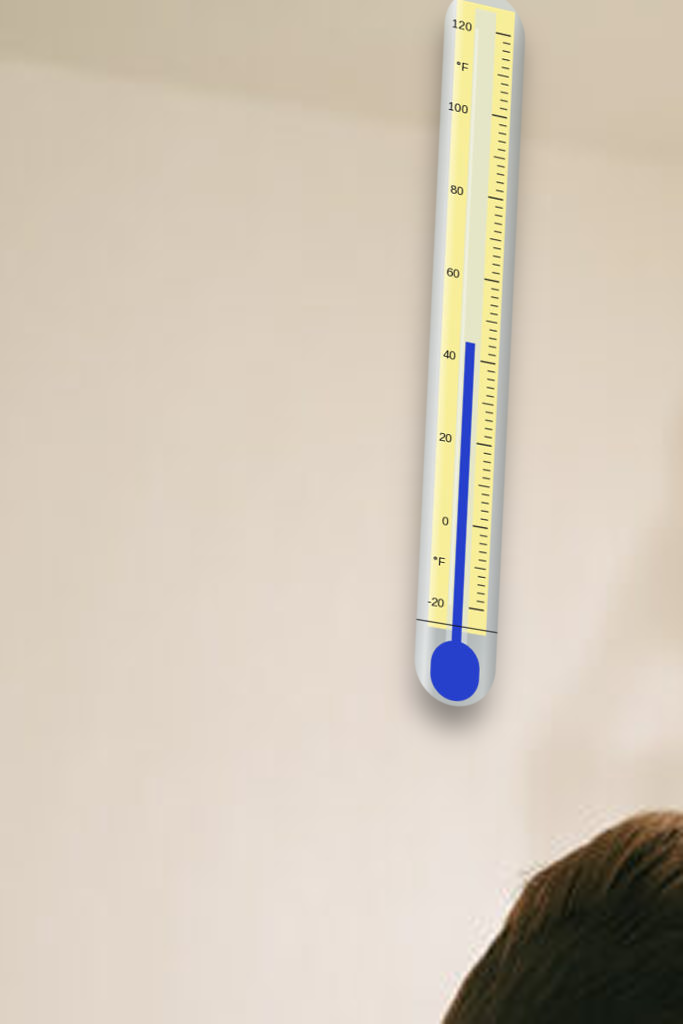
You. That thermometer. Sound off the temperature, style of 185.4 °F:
44 °F
